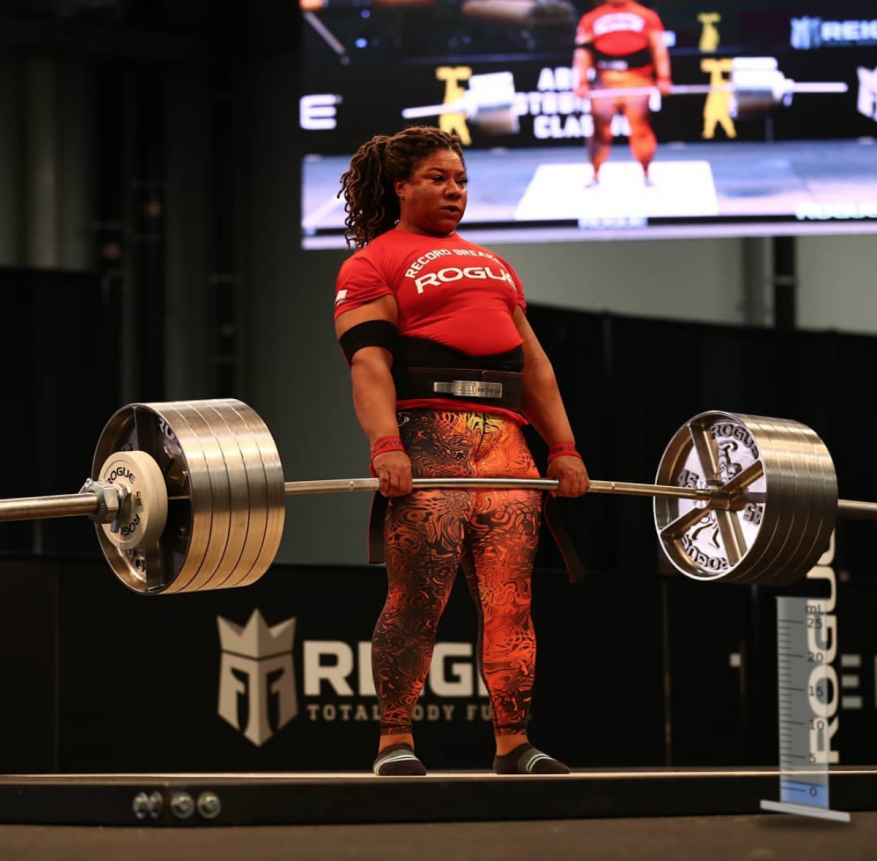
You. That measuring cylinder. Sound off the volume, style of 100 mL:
1 mL
